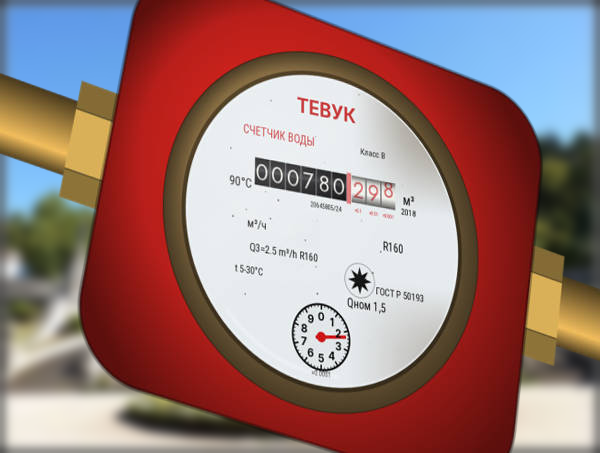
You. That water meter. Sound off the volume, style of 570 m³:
780.2982 m³
